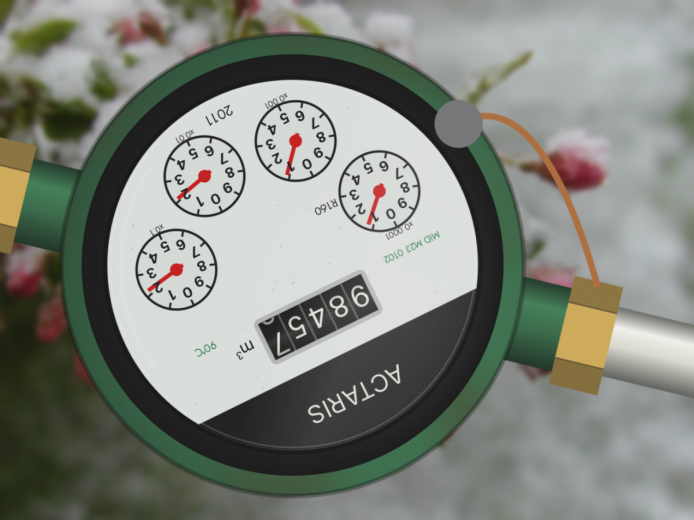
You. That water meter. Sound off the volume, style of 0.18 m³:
98457.2211 m³
